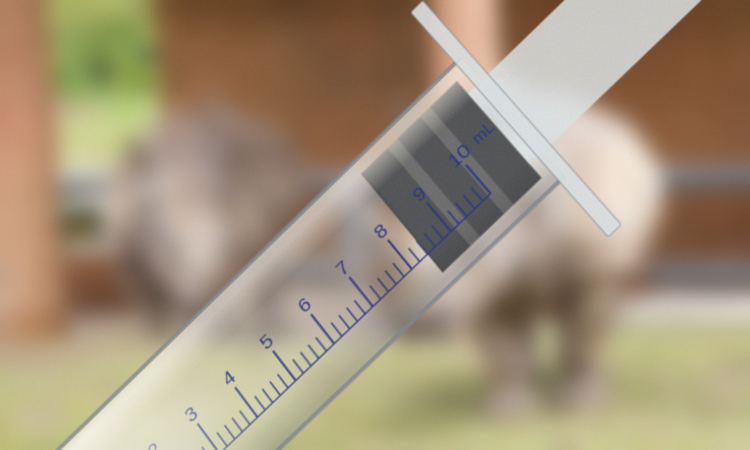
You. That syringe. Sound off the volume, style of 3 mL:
8.4 mL
